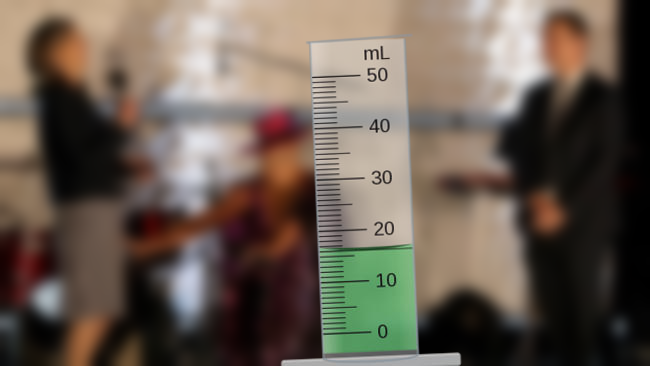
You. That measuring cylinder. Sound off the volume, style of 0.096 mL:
16 mL
